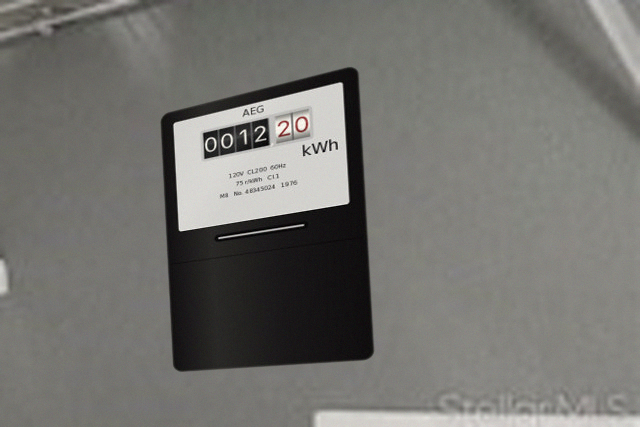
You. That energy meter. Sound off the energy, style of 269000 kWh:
12.20 kWh
